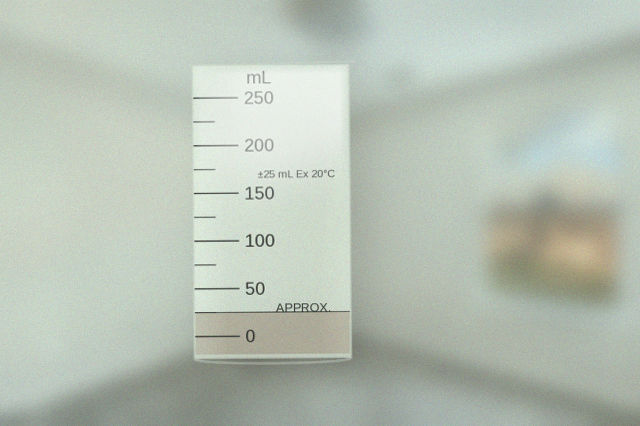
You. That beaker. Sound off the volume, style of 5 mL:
25 mL
